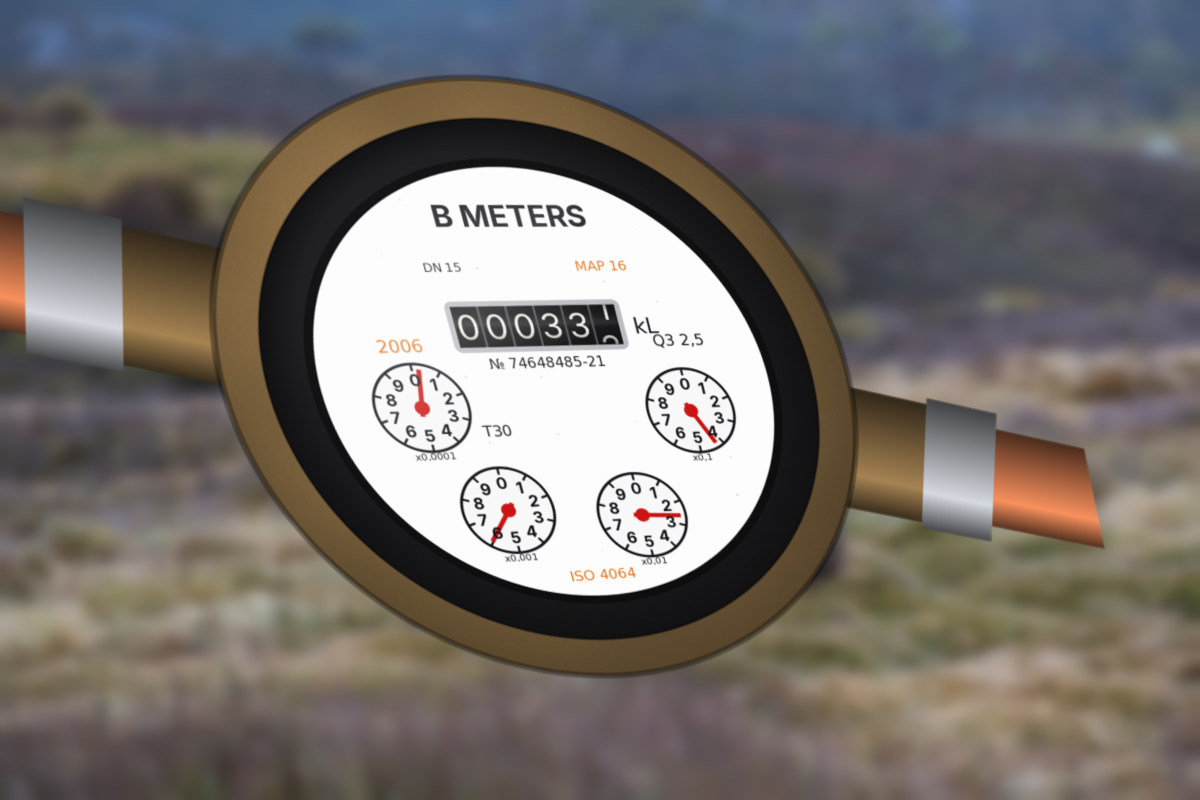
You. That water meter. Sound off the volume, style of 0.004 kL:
331.4260 kL
